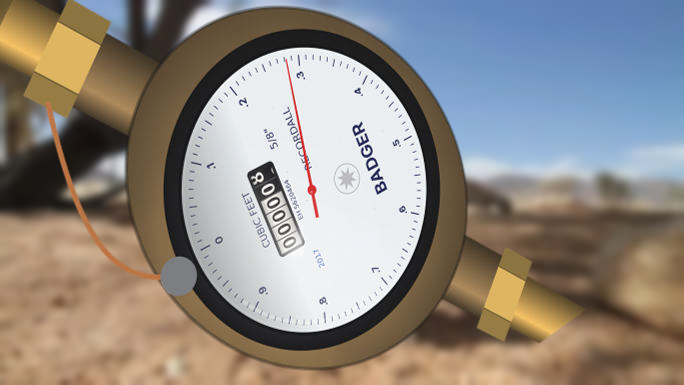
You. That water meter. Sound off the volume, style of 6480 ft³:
8.28 ft³
